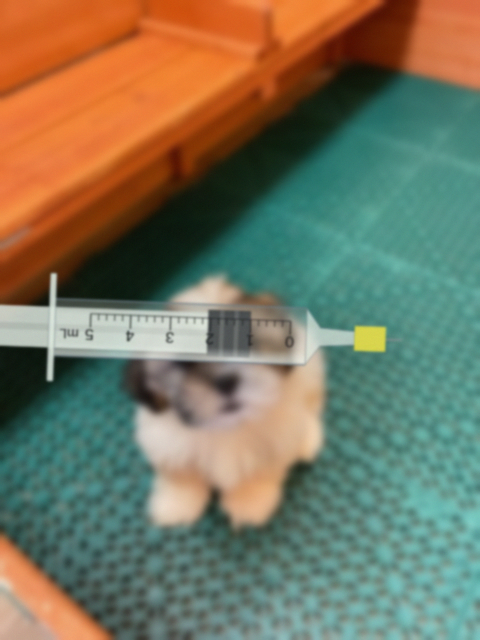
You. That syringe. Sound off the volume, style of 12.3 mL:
1 mL
